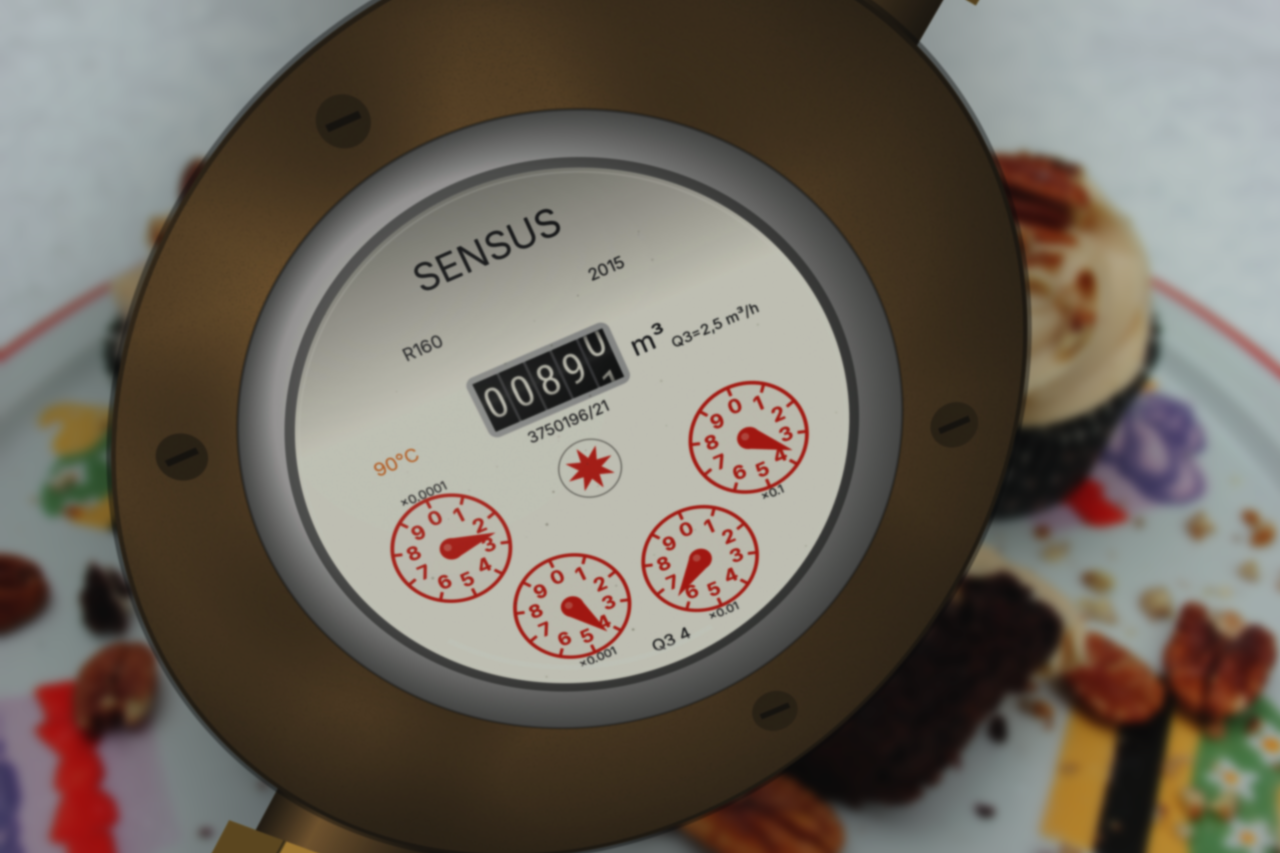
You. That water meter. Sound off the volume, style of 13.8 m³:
890.3642 m³
